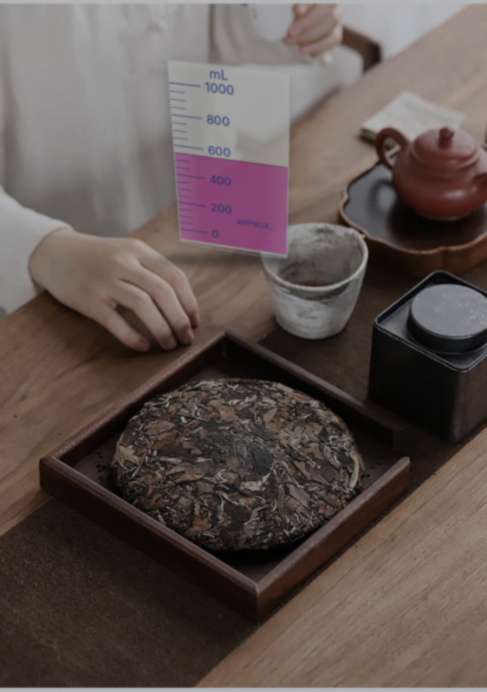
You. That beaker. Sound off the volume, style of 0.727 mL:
550 mL
